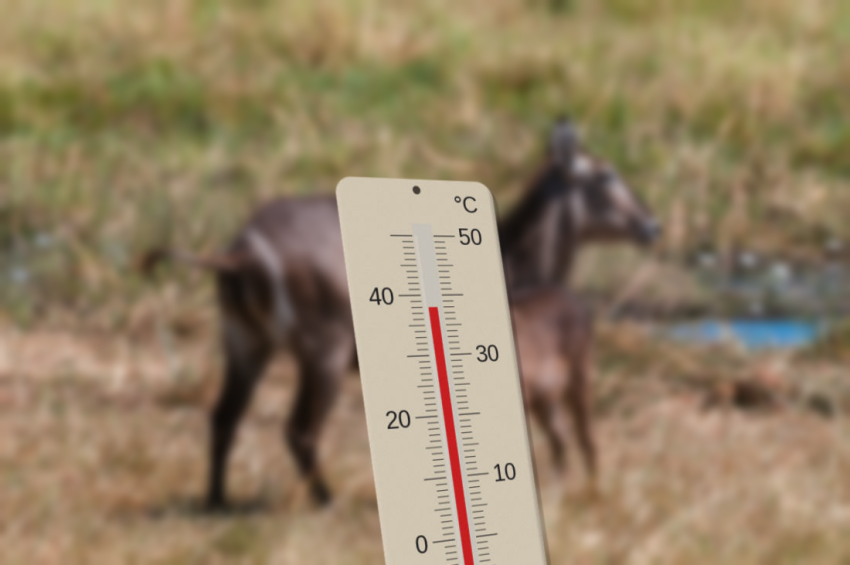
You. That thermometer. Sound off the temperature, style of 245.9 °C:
38 °C
